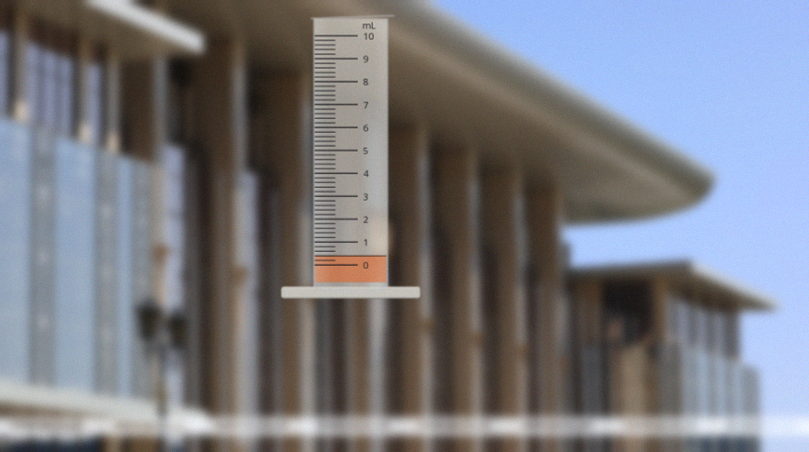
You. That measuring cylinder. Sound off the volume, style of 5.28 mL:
0.4 mL
